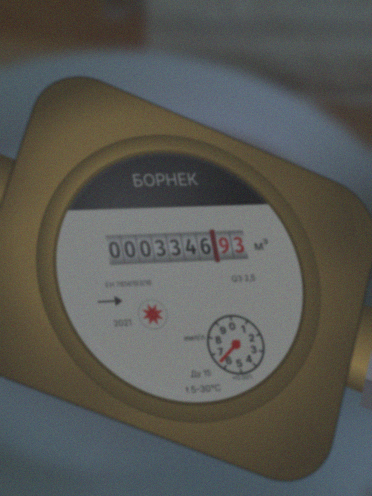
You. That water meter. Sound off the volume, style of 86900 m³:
3346.936 m³
